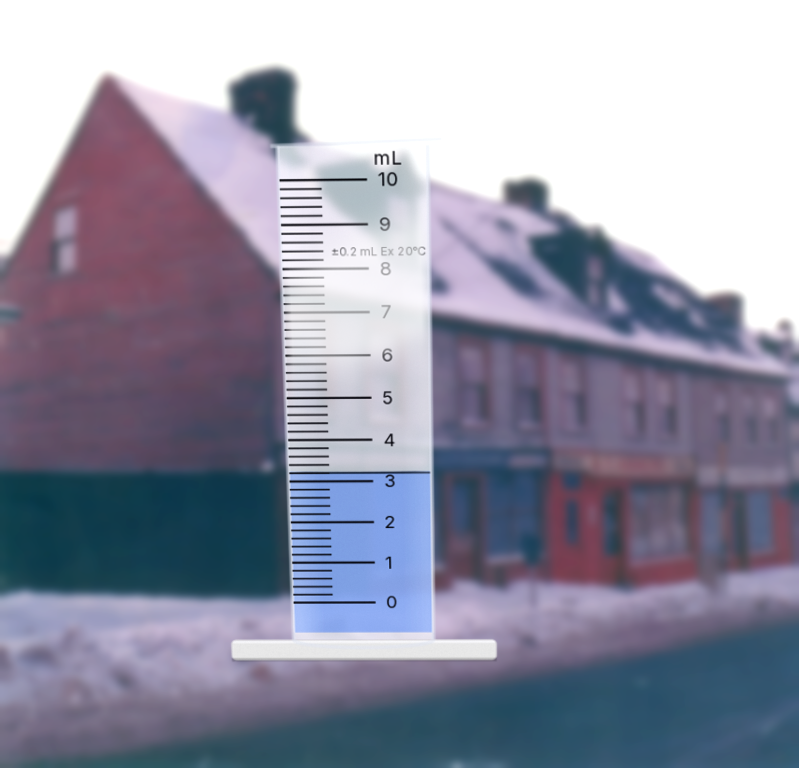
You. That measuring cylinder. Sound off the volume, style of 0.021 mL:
3.2 mL
